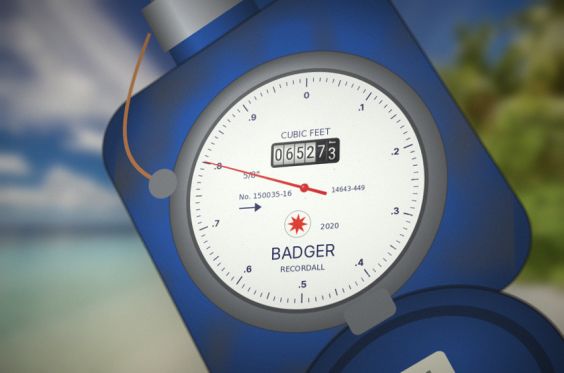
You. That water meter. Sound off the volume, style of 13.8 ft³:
65272.80 ft³
